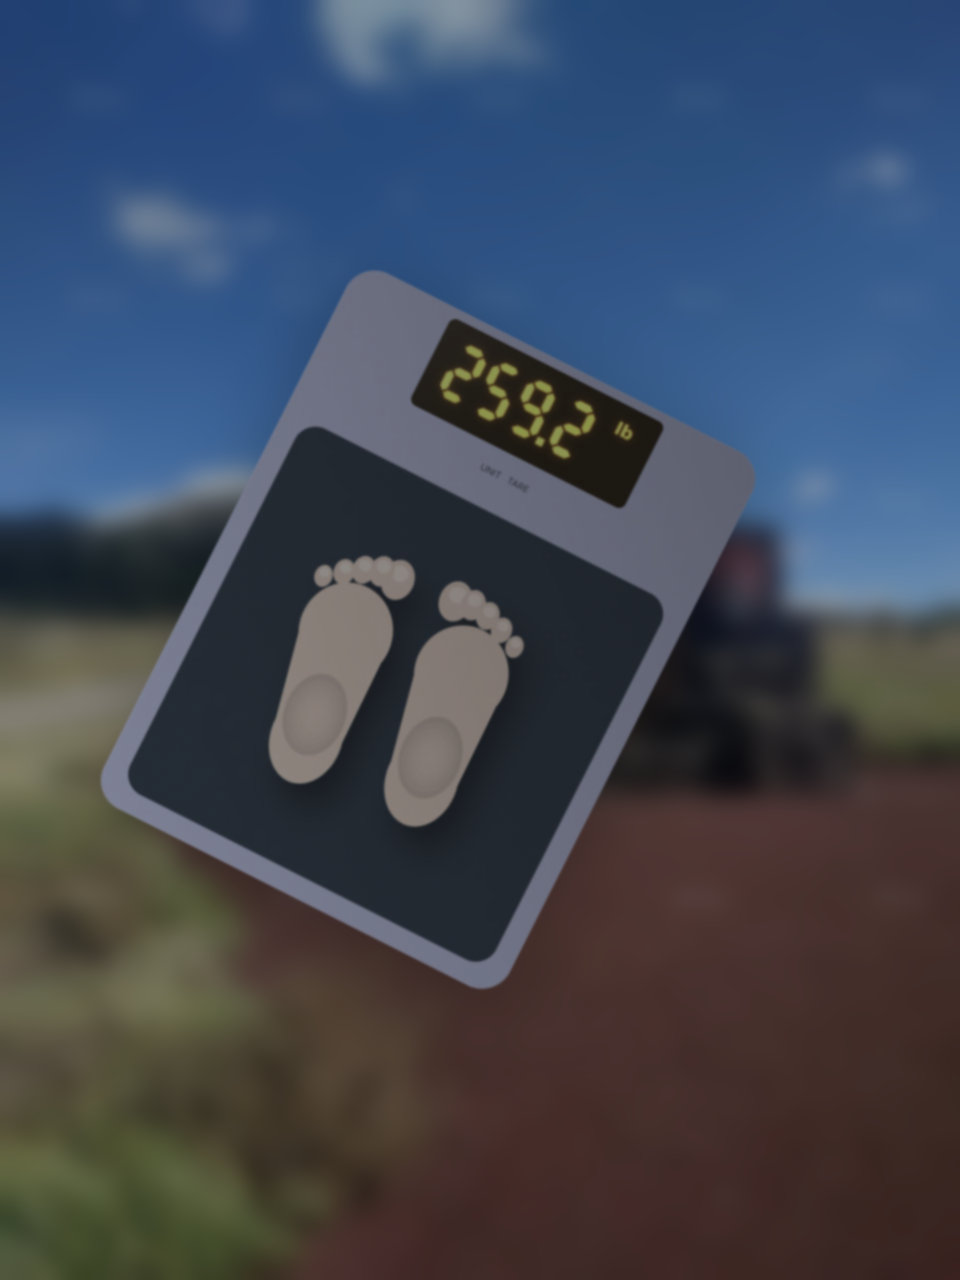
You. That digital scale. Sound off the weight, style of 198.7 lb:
259.2 lb
